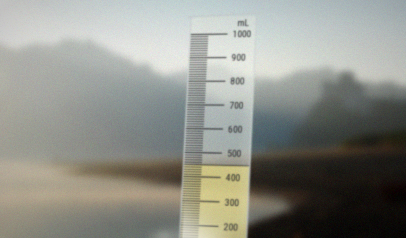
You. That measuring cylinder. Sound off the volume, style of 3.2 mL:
450 mL
